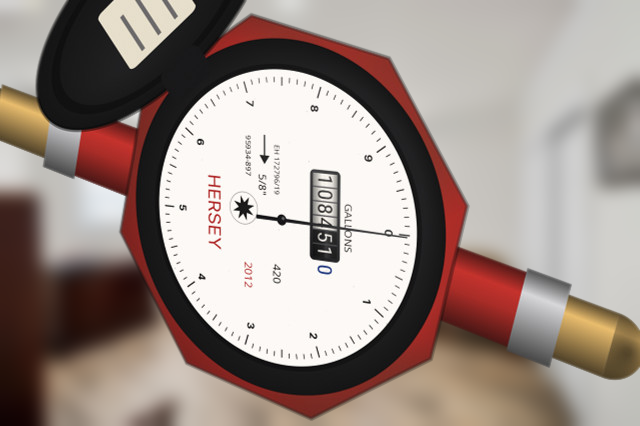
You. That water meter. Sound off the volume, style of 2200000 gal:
1084510.0 gal
